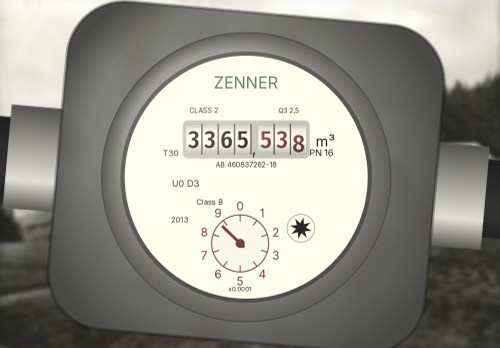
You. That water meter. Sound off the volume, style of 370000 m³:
3365.5378 m³
